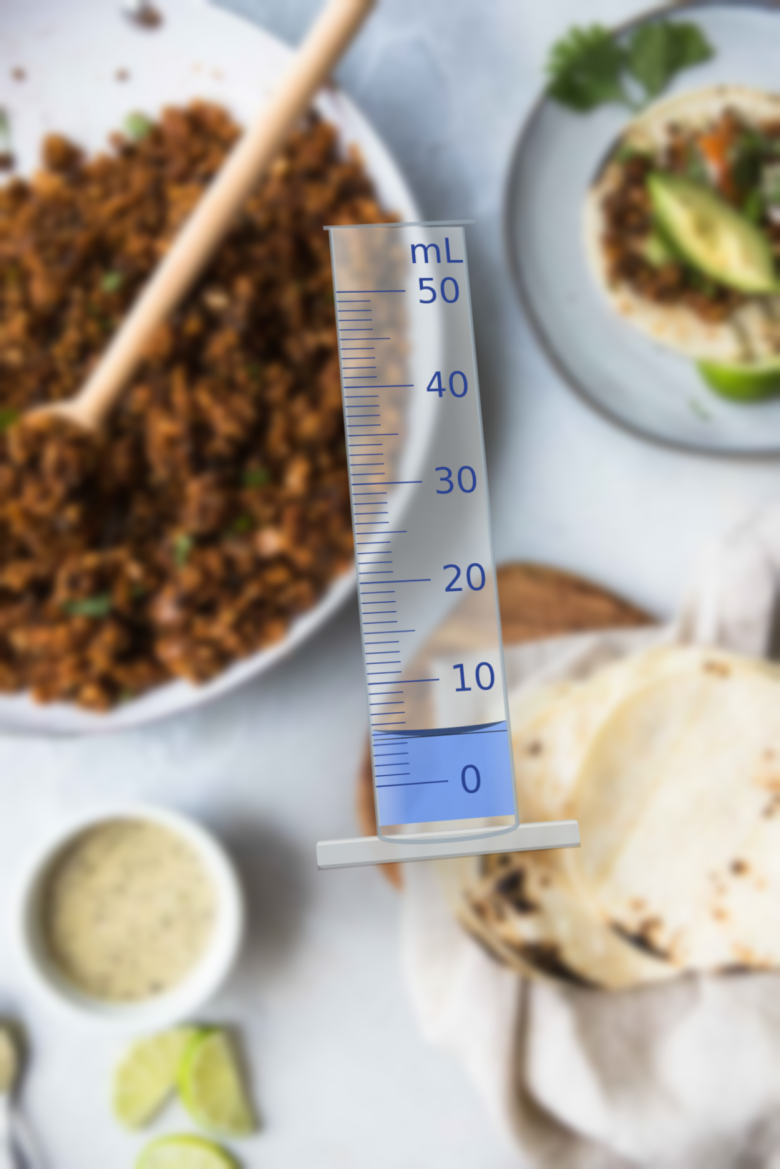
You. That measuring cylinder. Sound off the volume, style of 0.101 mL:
4.5 mL
